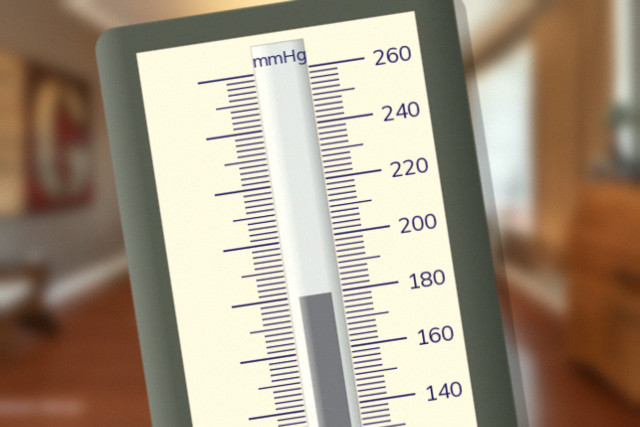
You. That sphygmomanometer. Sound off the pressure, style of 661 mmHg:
180 mmHg
